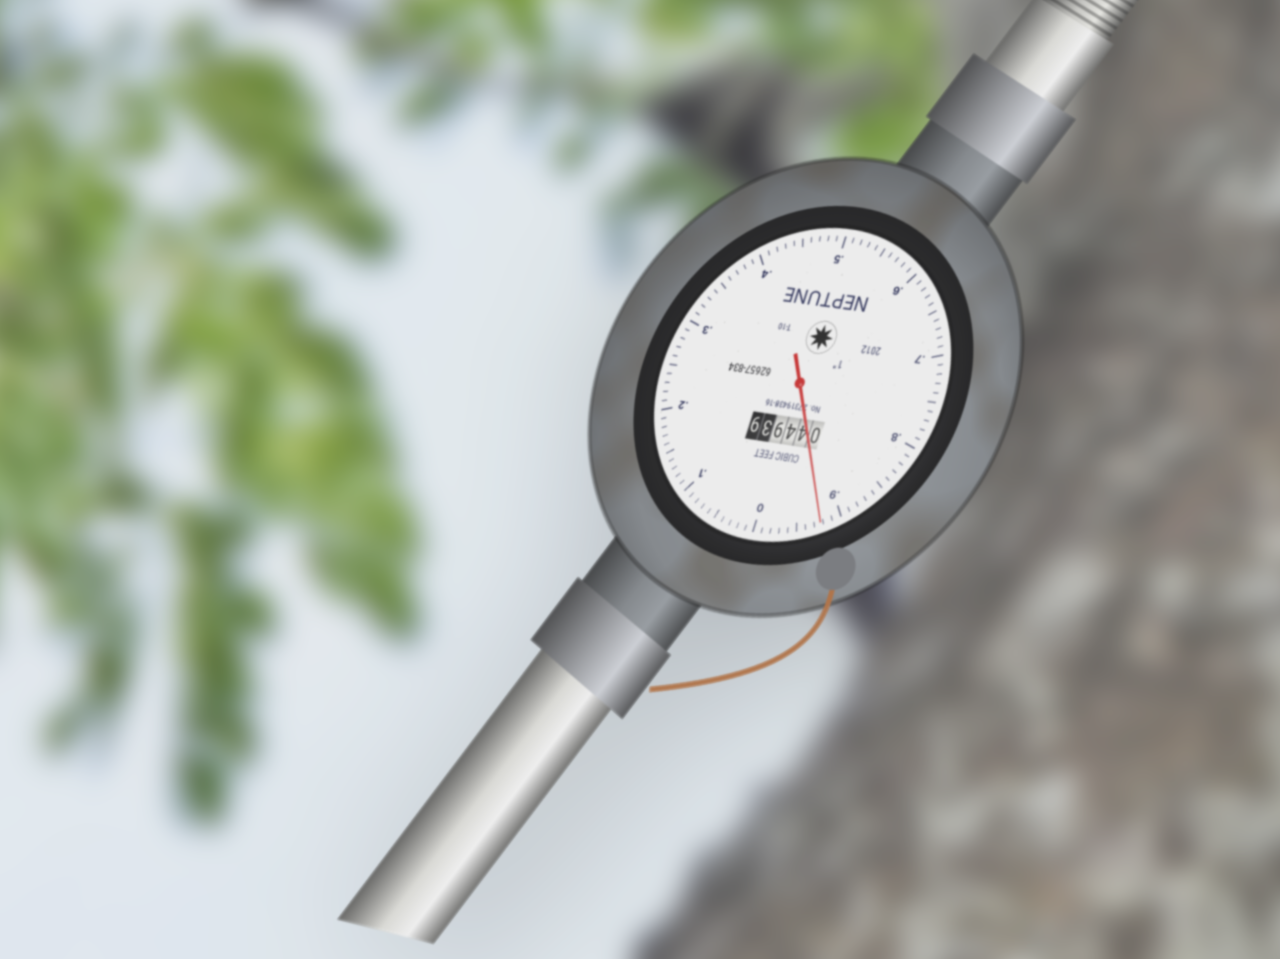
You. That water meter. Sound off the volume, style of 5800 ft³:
44938.92 ft³
